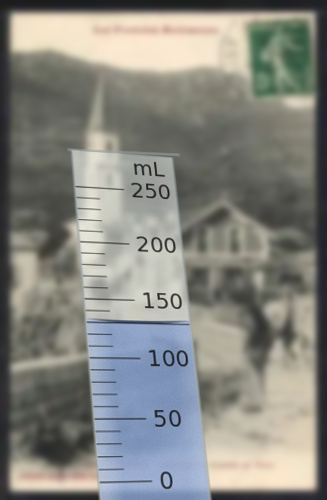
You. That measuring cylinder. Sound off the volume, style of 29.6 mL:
130 mL
